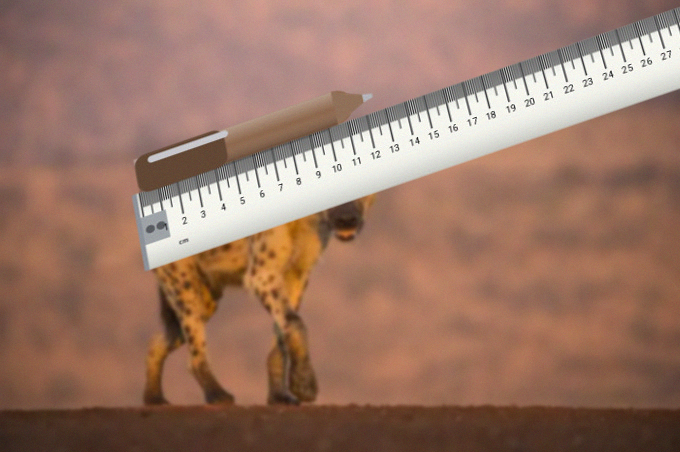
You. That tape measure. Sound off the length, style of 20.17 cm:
12.5 cm
